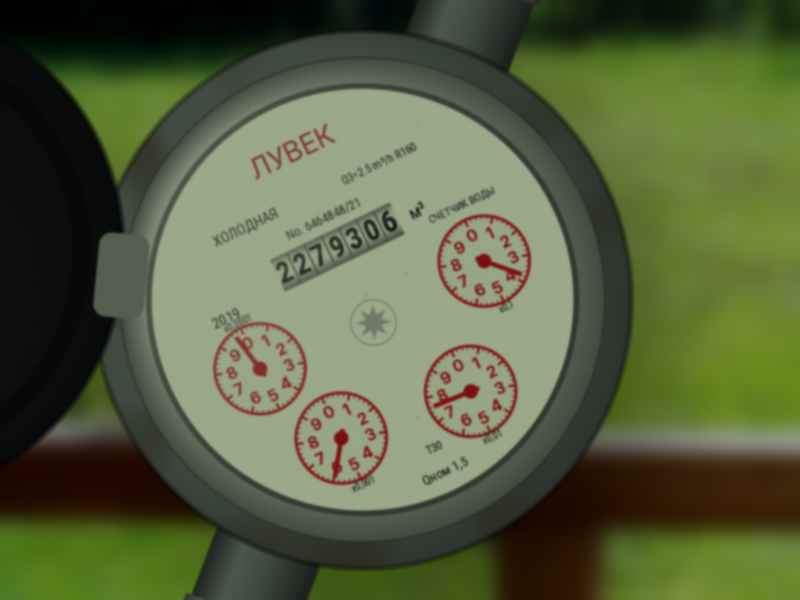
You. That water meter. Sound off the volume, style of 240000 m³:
2279306.3759 m³
